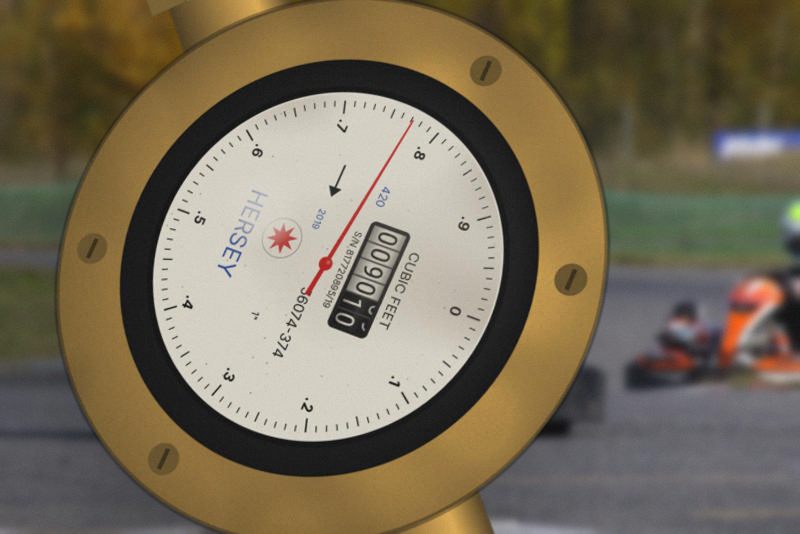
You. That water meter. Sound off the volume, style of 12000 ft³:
9009.77 ft³
